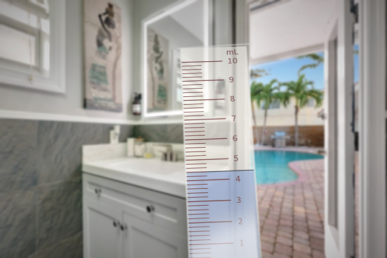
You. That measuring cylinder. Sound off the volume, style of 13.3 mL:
4.4 mL
